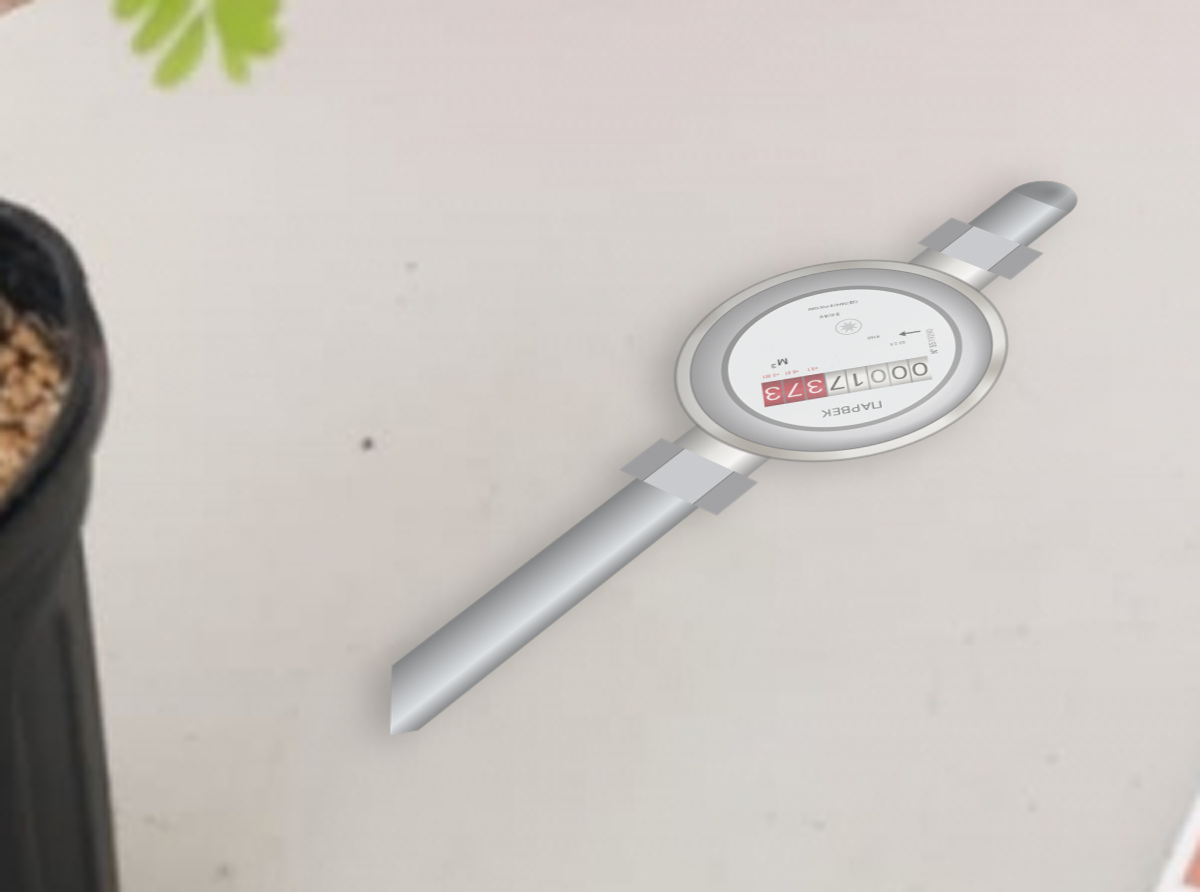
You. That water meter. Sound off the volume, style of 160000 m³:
17.373 m³
